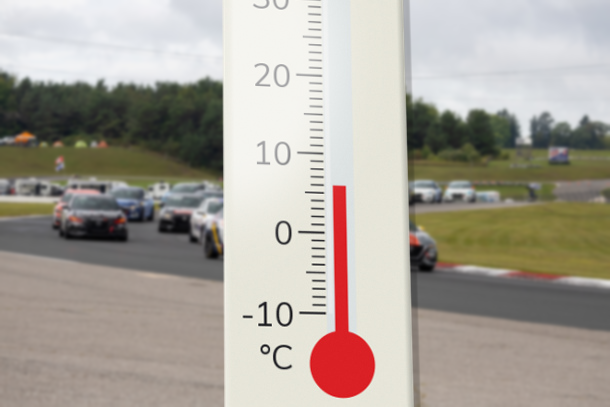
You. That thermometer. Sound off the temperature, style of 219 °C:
6 °C
